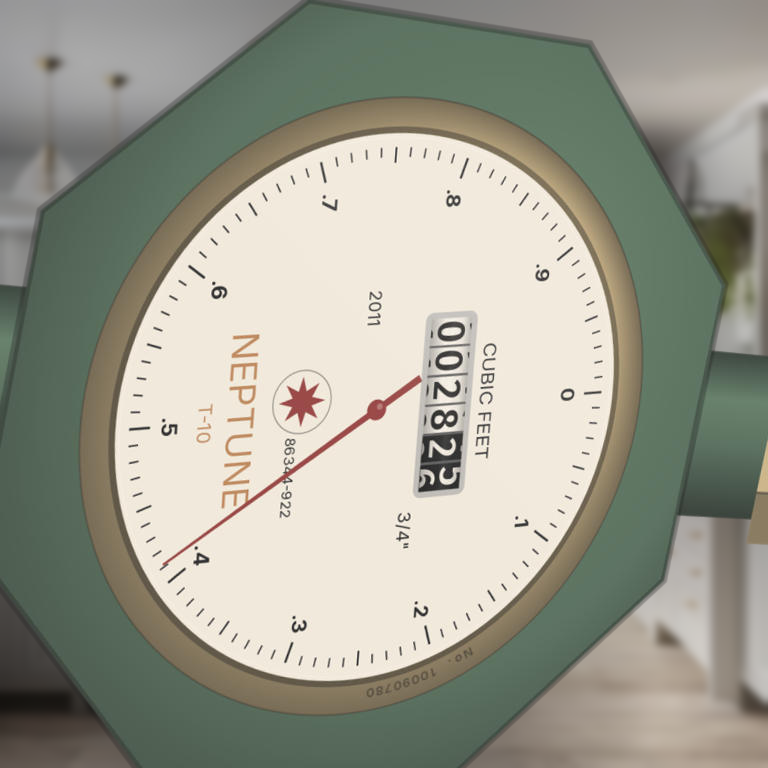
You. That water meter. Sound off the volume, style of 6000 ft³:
2825.41 ft³
